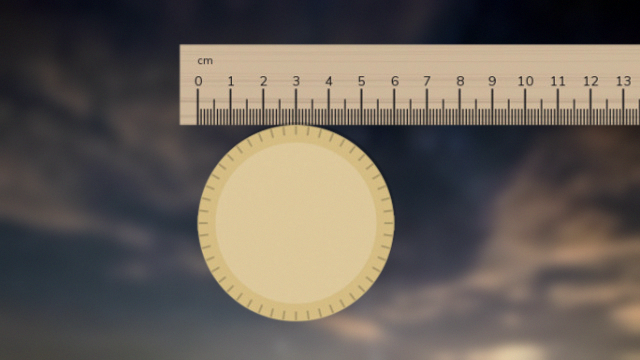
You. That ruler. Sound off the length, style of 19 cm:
6 cm
